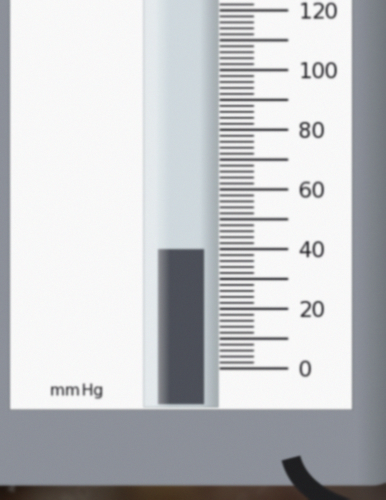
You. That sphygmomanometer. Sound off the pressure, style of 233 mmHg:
40 mmHg
